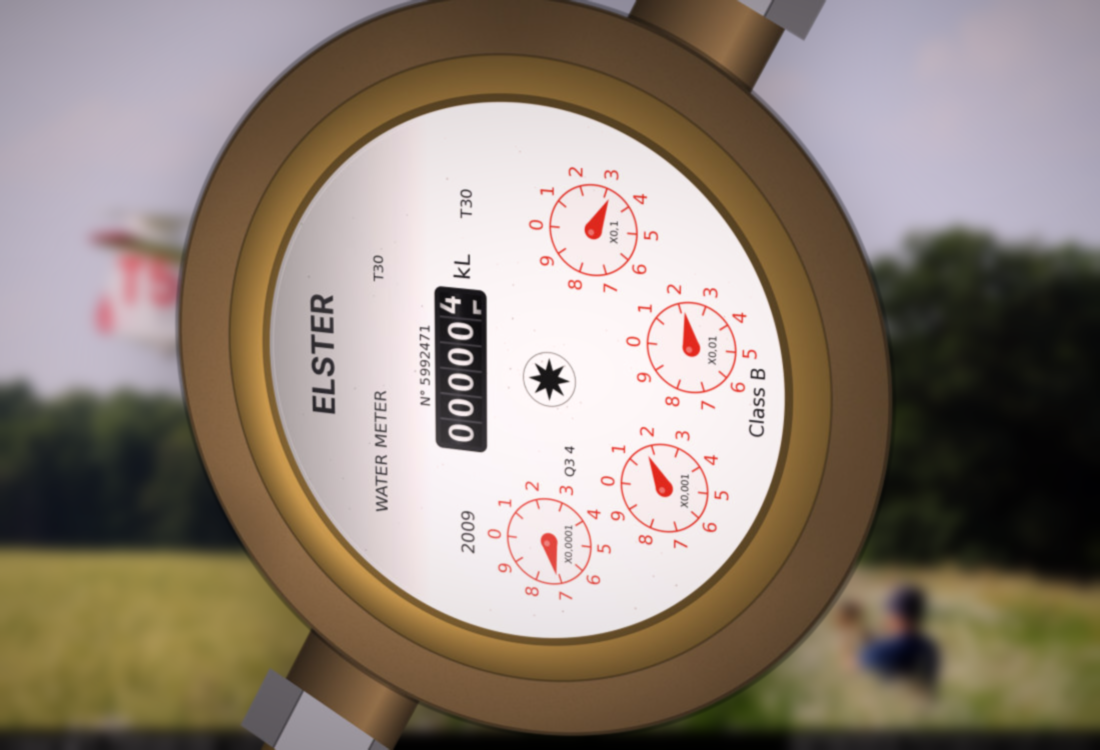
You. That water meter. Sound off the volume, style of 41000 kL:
4.3217 kL
